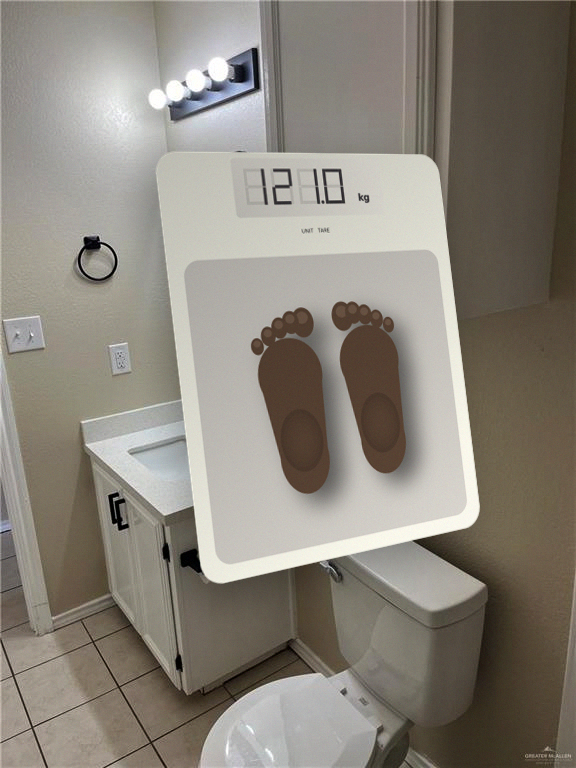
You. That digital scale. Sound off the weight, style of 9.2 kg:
121.0 kg
